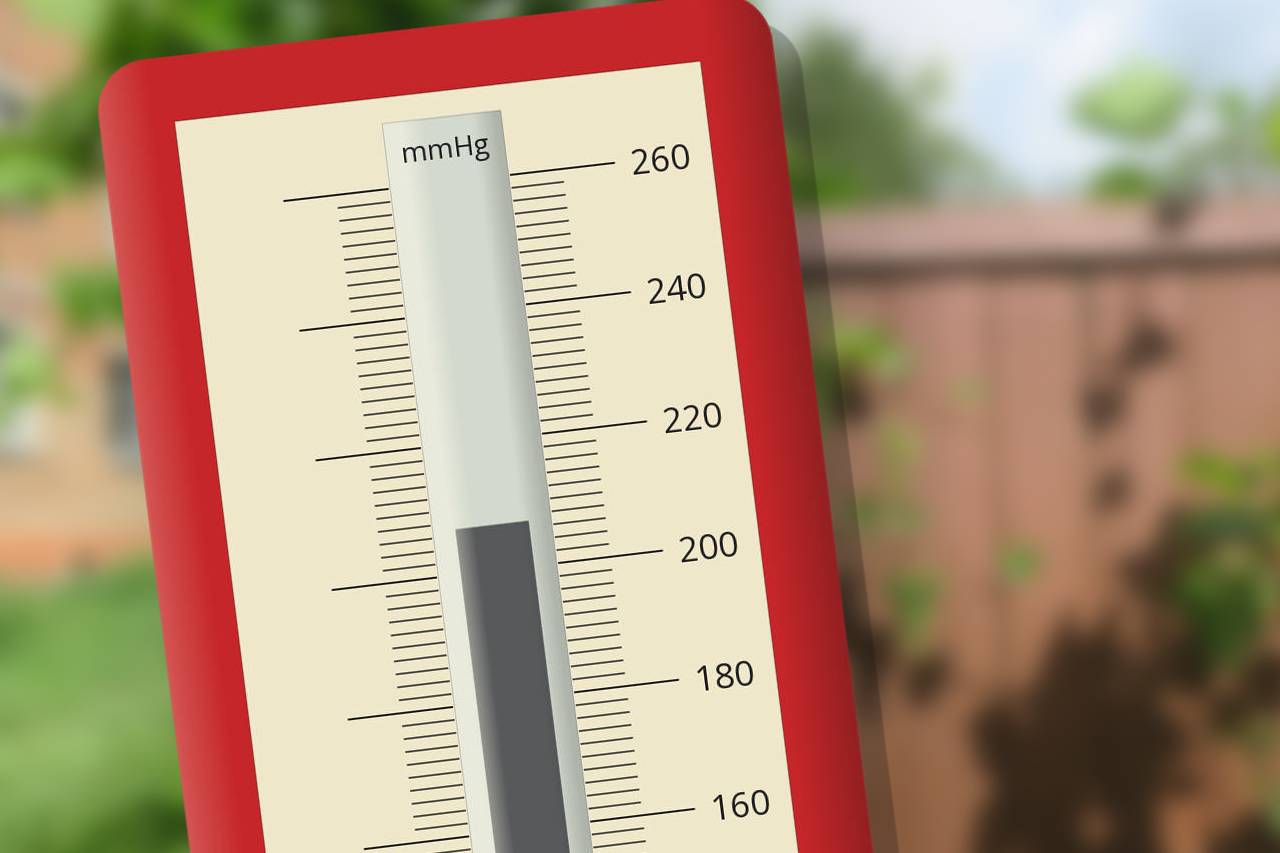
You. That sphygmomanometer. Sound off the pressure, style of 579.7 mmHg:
207 mmHg
